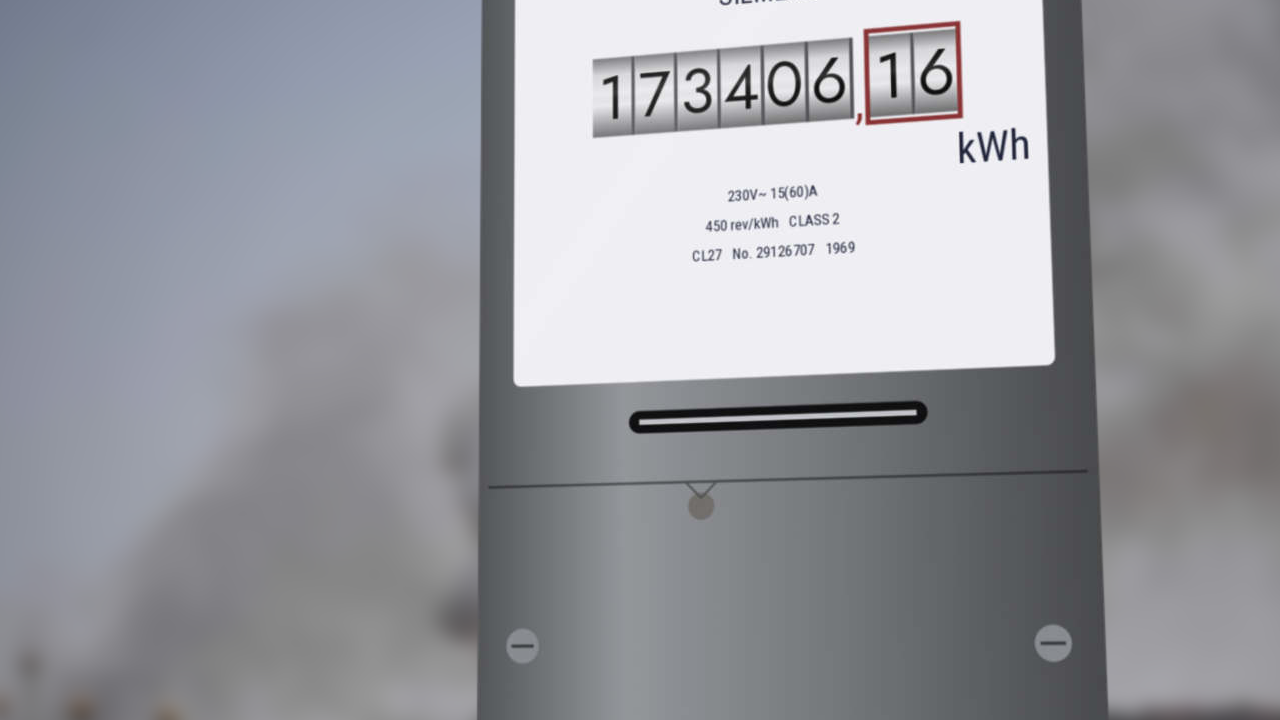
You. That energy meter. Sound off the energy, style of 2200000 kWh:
173406.16 kWh
